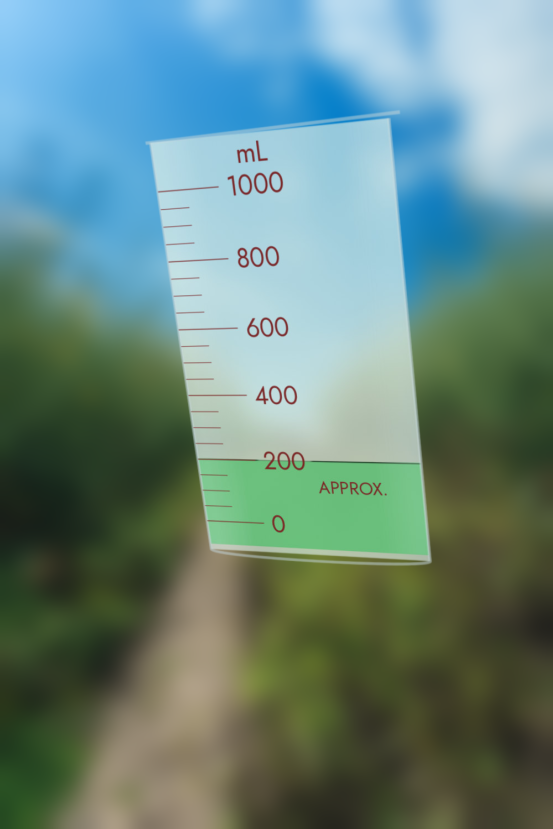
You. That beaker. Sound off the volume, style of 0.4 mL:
200 mL
